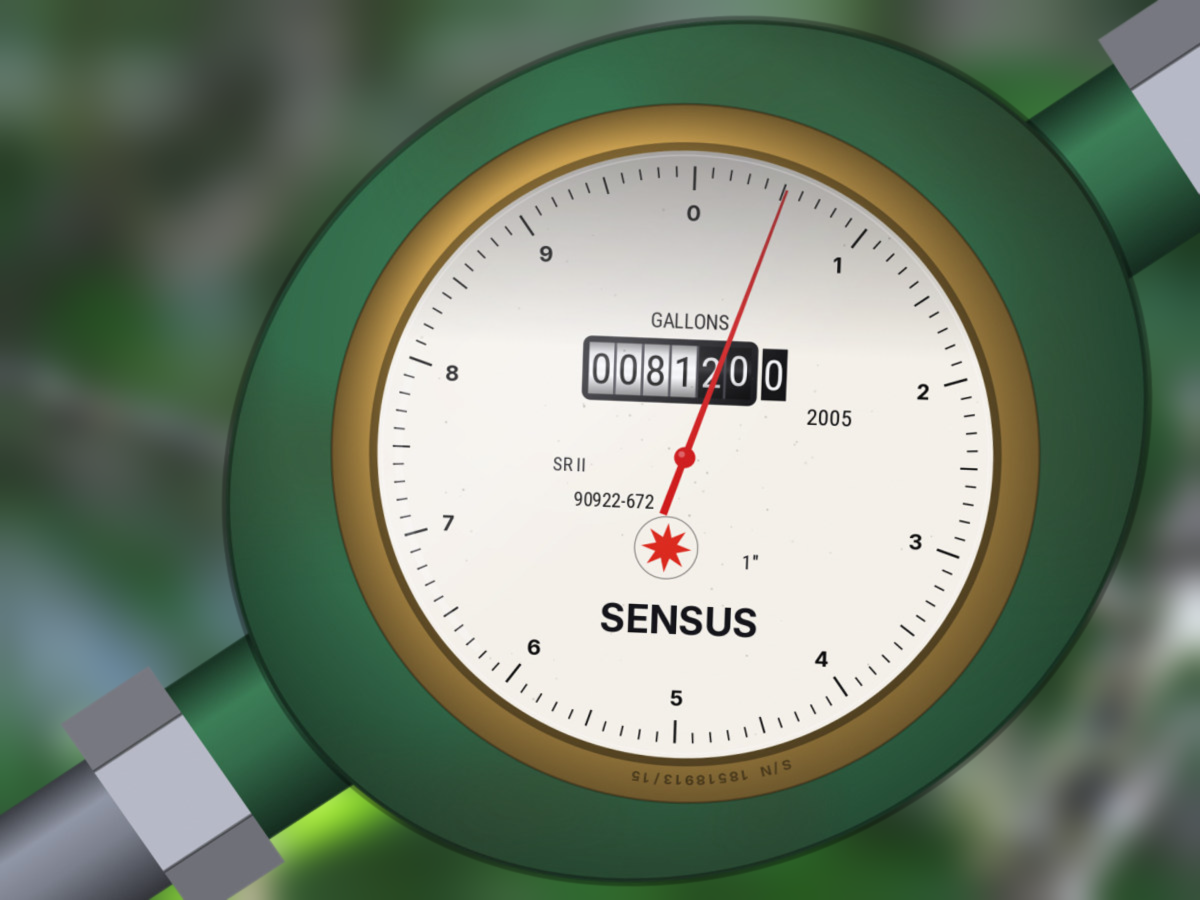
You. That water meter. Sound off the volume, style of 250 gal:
81200.5 gal
